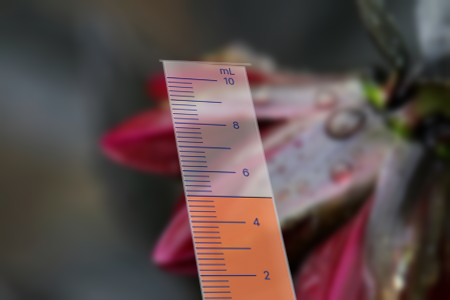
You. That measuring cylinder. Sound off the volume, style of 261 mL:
5 mL
